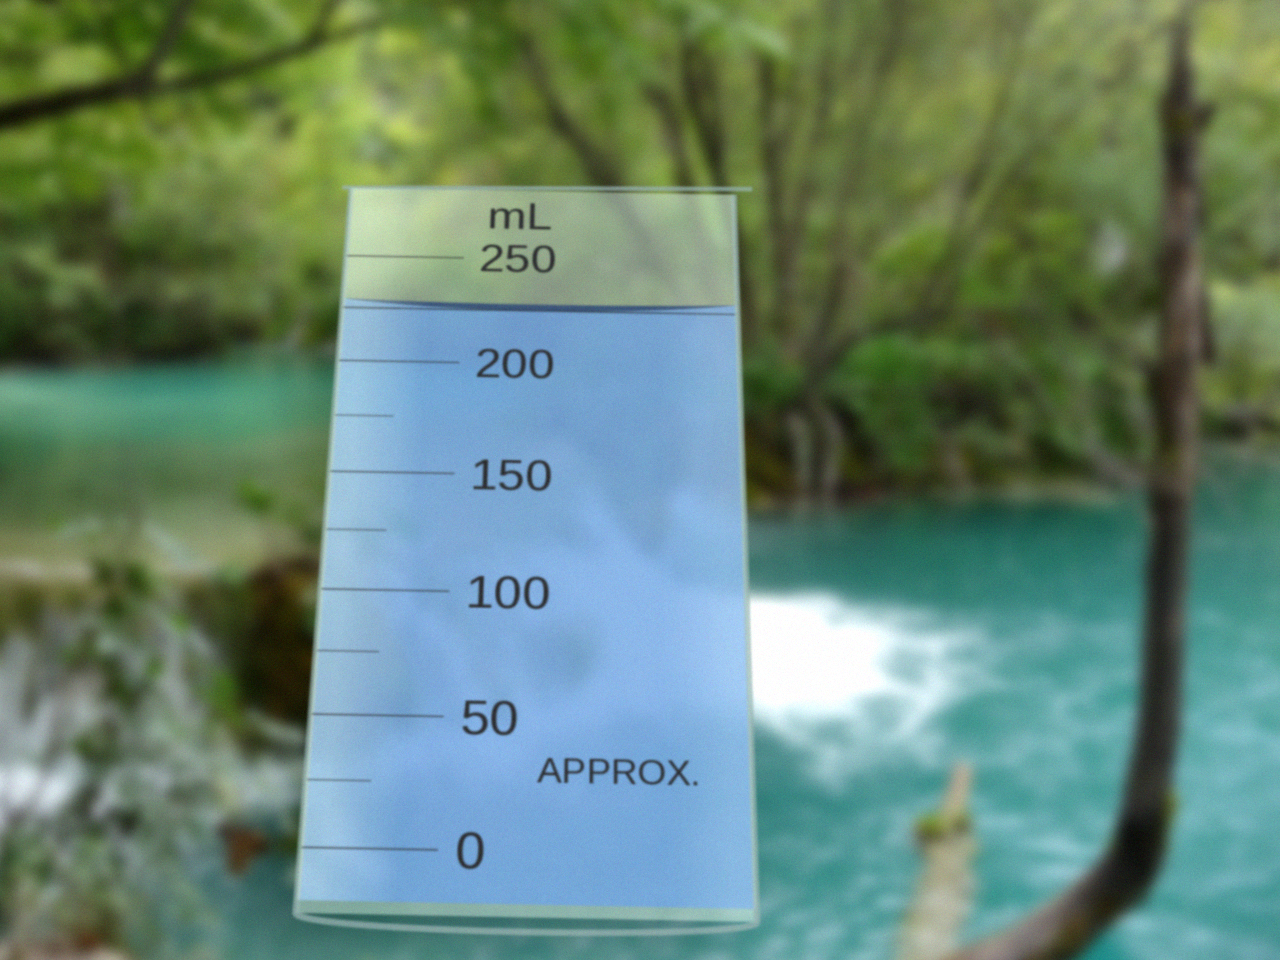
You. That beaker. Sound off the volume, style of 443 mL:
225 mL
